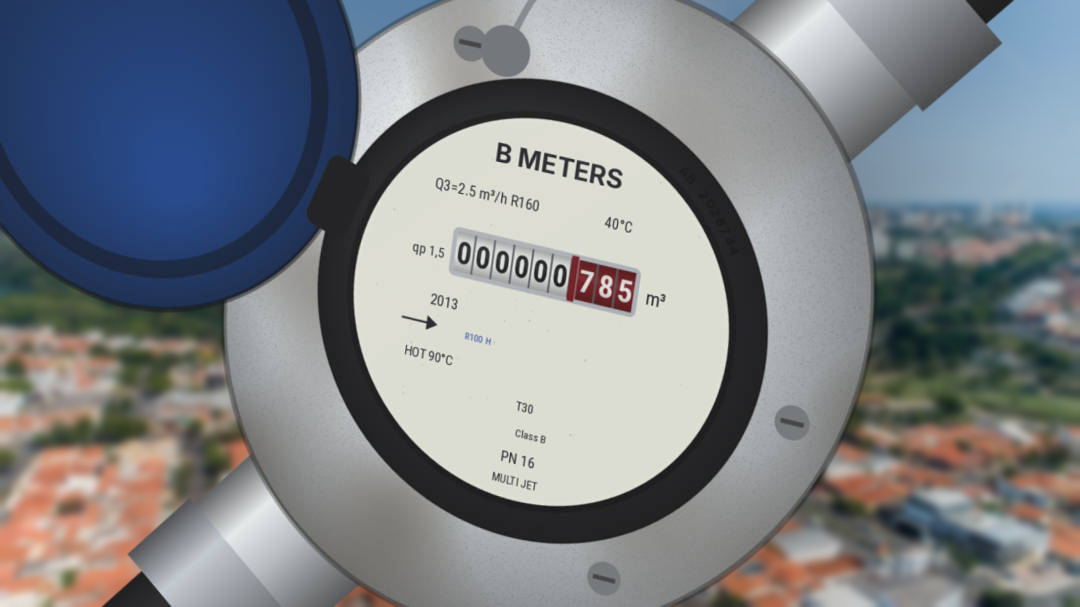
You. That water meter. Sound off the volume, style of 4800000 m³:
0.785 m³
